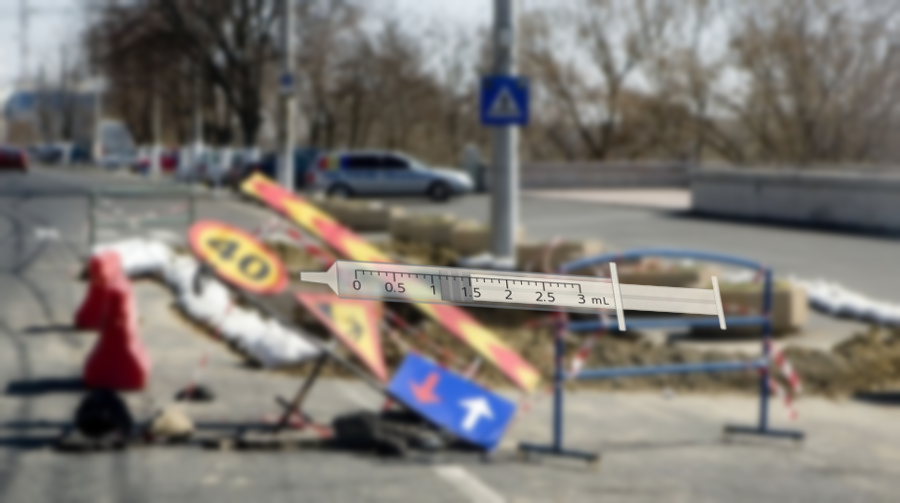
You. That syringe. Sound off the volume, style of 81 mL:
1.1 mL
